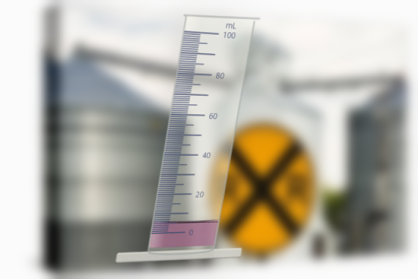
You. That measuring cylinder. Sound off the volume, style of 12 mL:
5 mL
